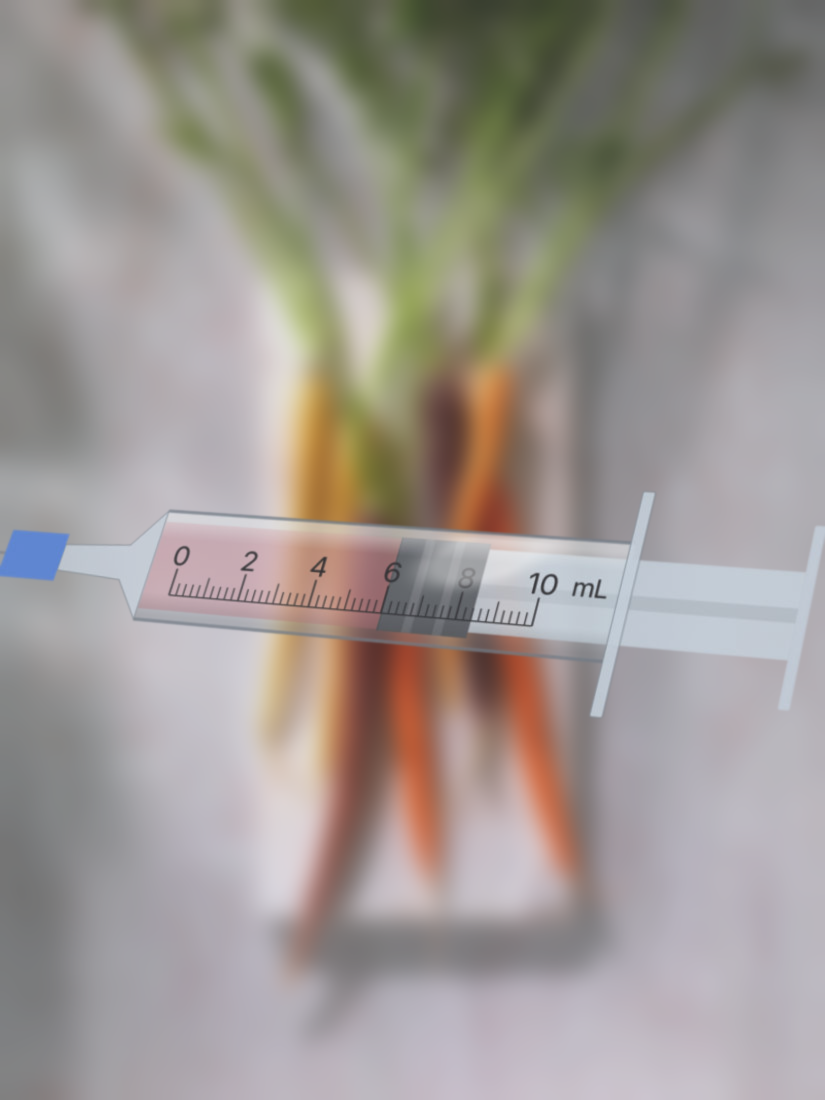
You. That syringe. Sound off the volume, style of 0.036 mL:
6 mL
